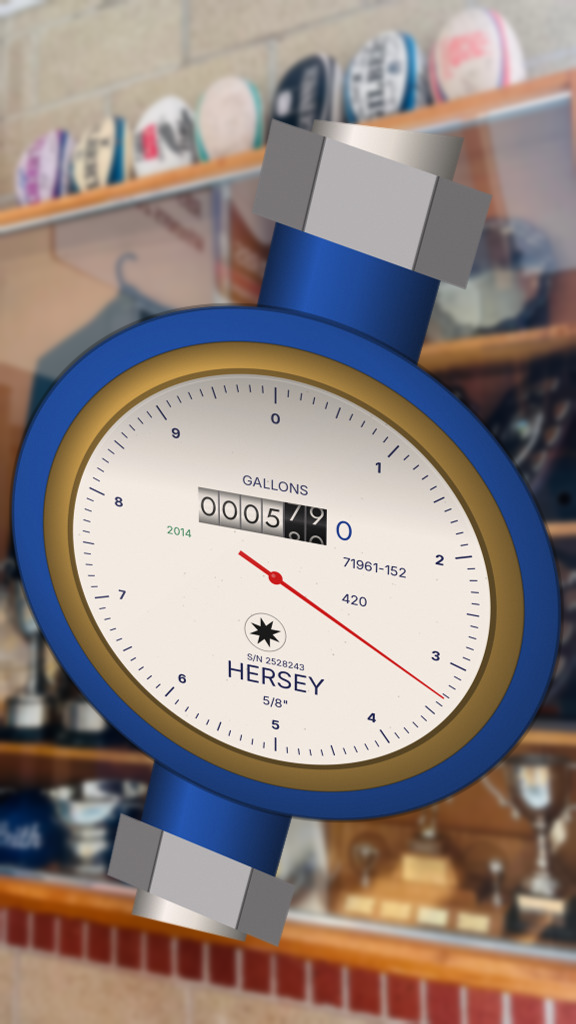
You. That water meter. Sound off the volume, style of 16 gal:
5793.3 gal
